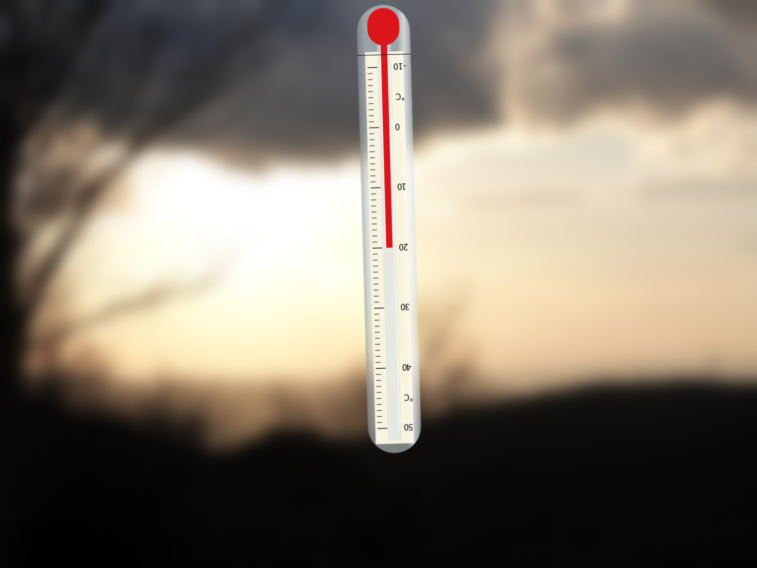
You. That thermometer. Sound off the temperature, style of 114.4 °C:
20 °C
